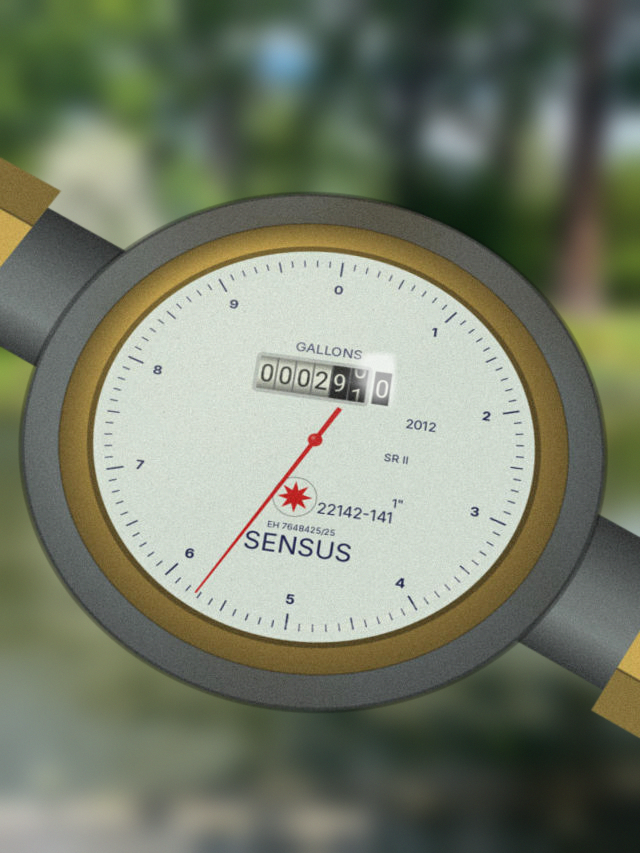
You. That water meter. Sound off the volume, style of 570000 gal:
2905.7 gal
